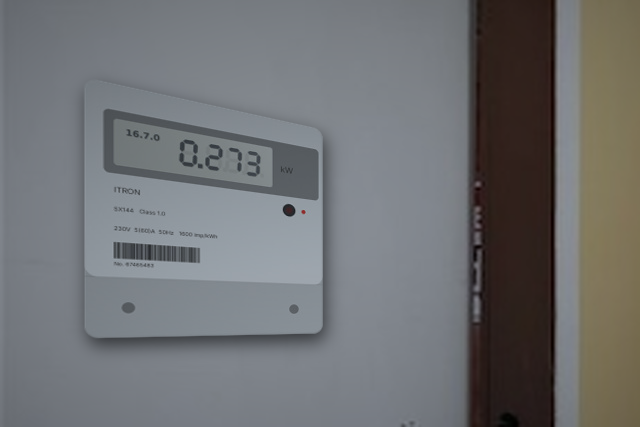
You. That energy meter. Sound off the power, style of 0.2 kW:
0.273 kW
